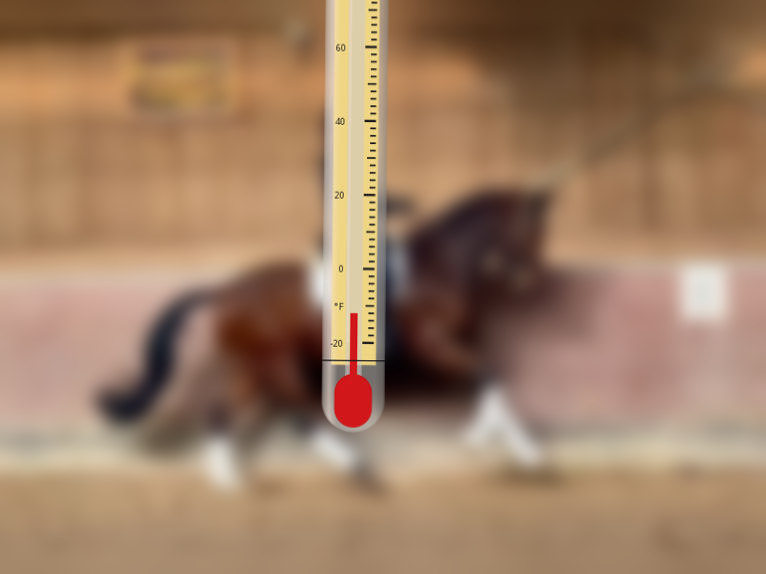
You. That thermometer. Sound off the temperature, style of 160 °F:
-12 °F
